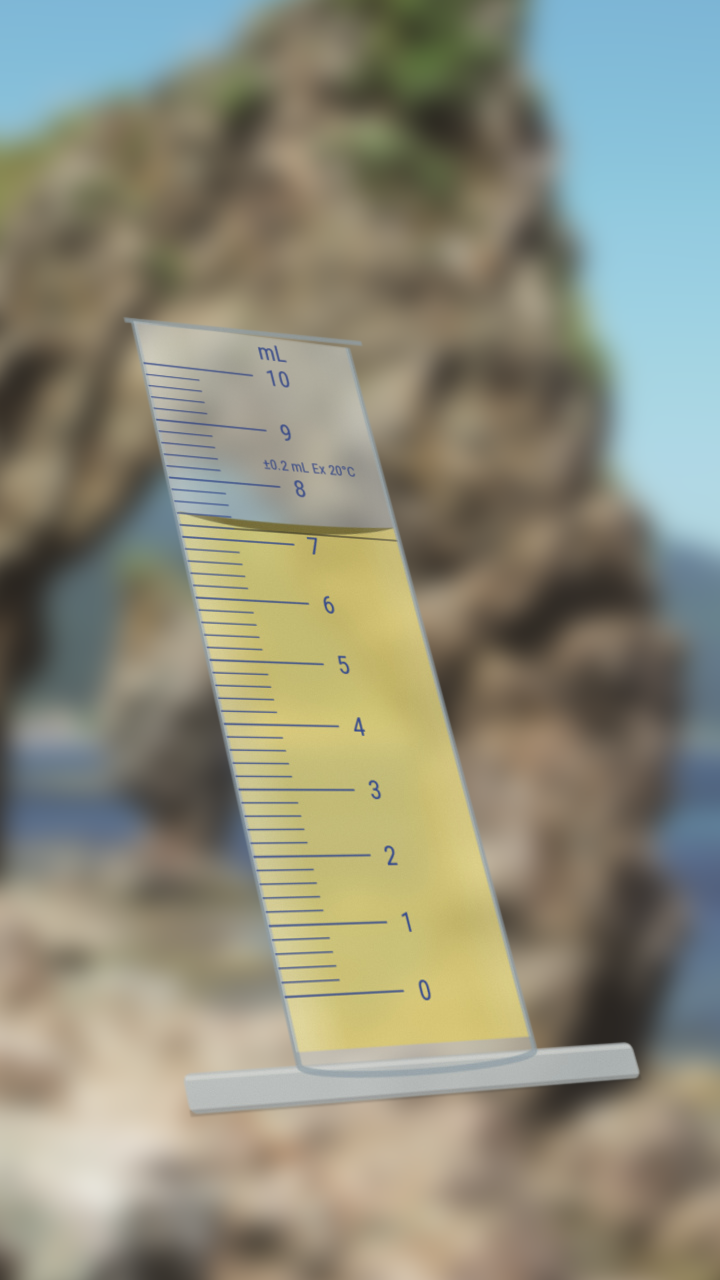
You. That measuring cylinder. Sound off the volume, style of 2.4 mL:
7.2 mL
